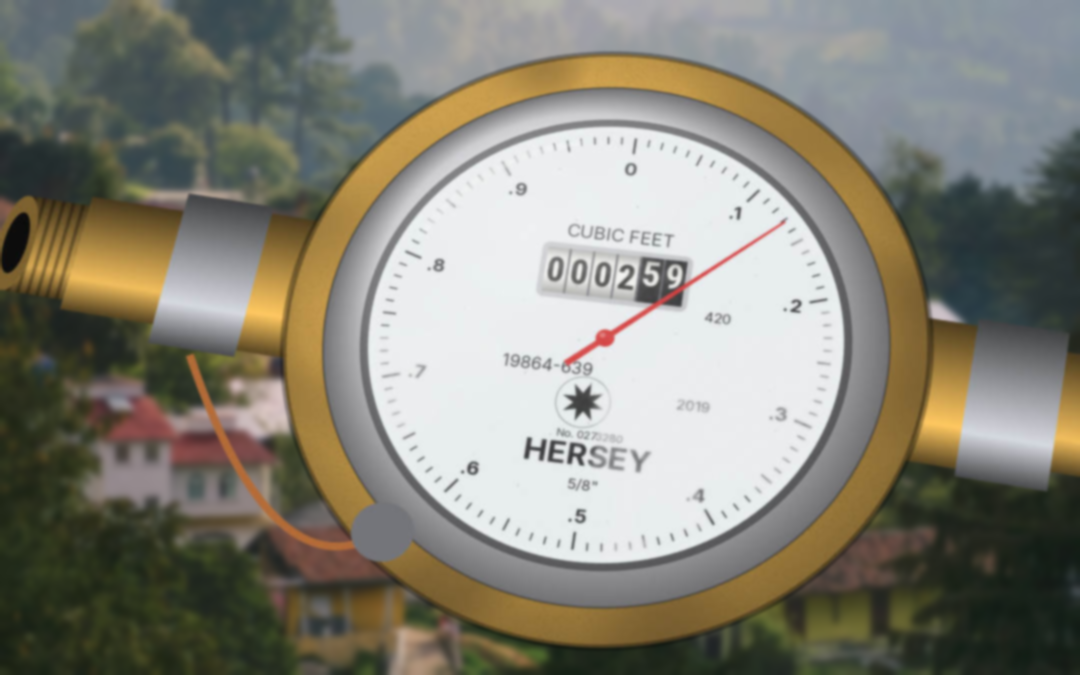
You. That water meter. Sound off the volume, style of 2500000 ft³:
259.13 ft³
